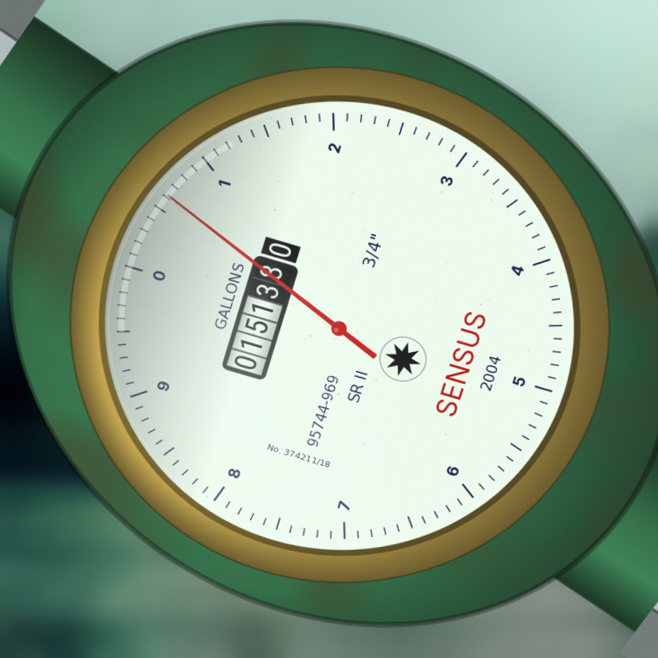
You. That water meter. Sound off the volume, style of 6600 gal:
151380.6 gal
